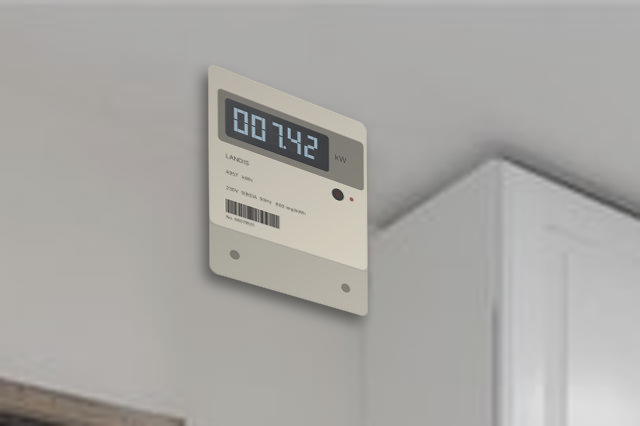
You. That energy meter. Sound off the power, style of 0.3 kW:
7.42 kW
